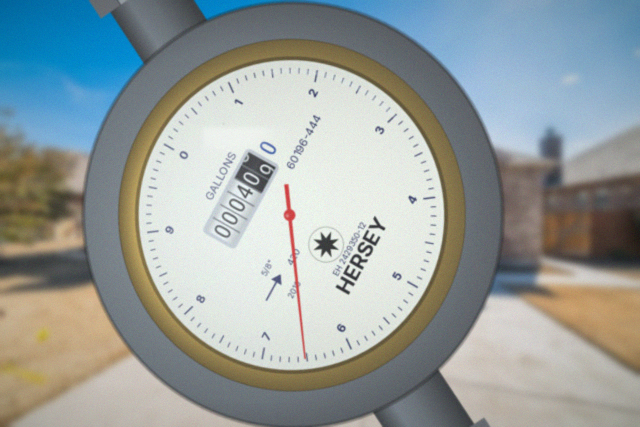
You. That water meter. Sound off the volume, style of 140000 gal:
4086.5 gal
